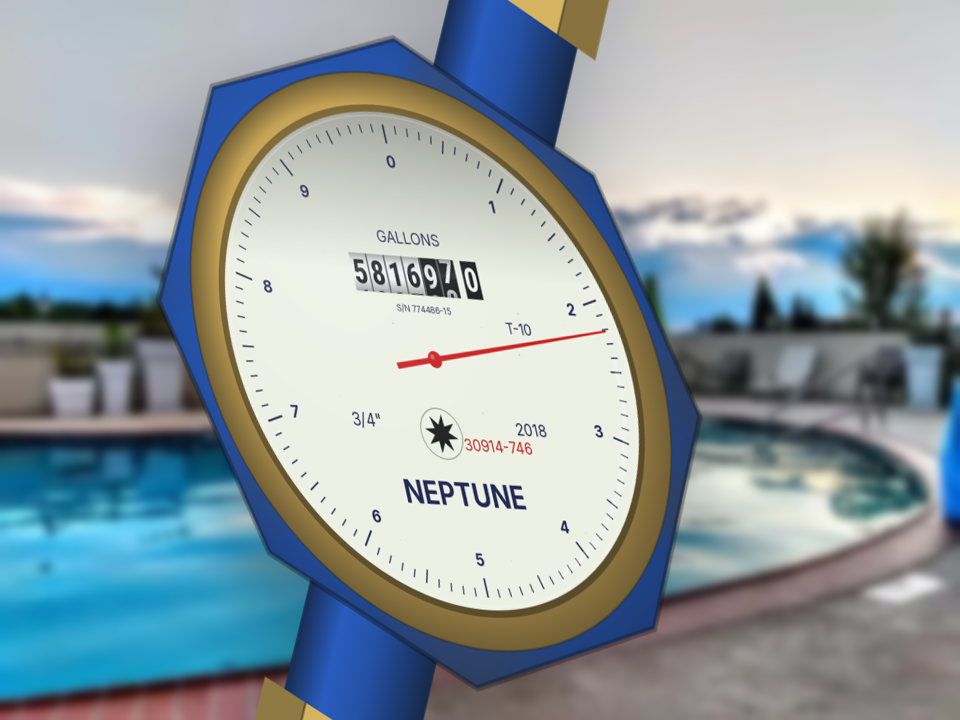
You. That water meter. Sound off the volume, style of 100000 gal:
5816972.2 gal
